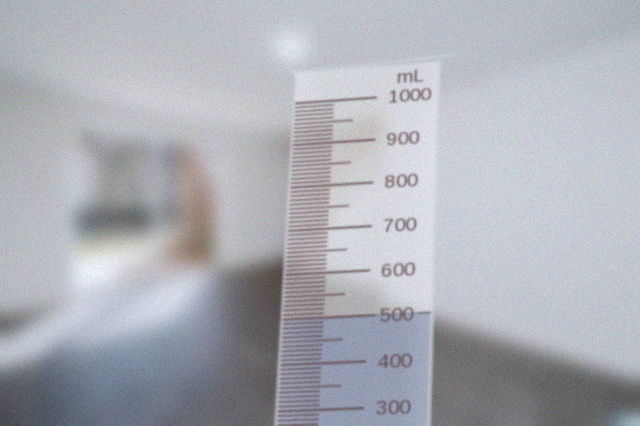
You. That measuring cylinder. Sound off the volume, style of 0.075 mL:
500 mL
